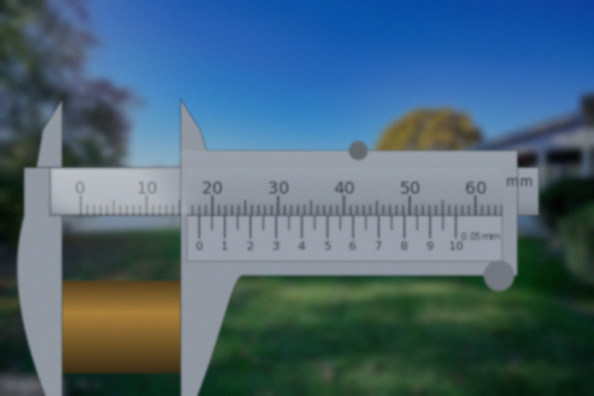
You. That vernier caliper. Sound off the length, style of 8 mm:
18.0 mm
